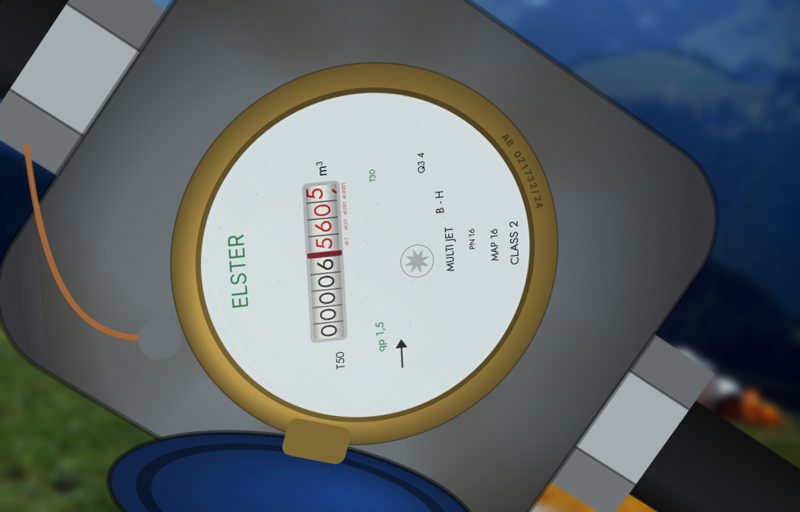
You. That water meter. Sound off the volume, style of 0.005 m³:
6.5605 m³
